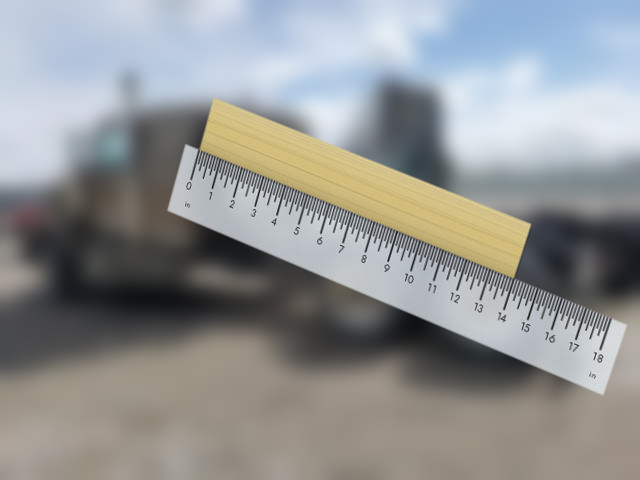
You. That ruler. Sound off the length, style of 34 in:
14 in
